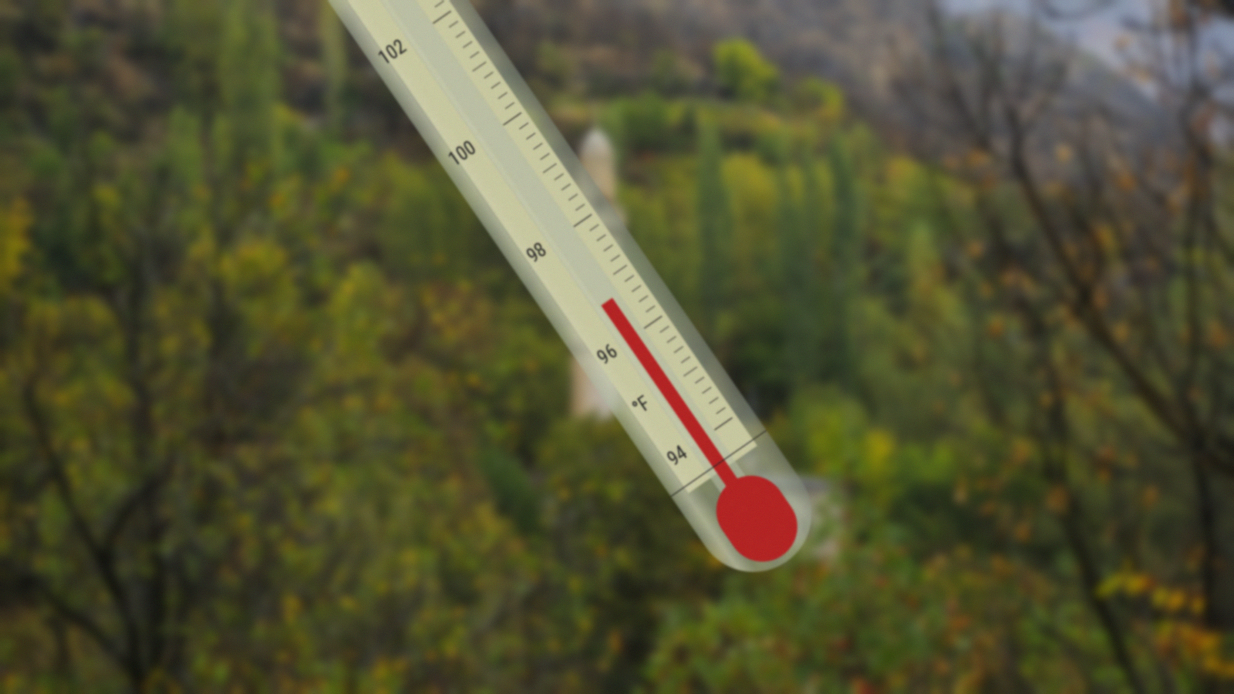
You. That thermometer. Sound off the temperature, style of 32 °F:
96.7 °F
